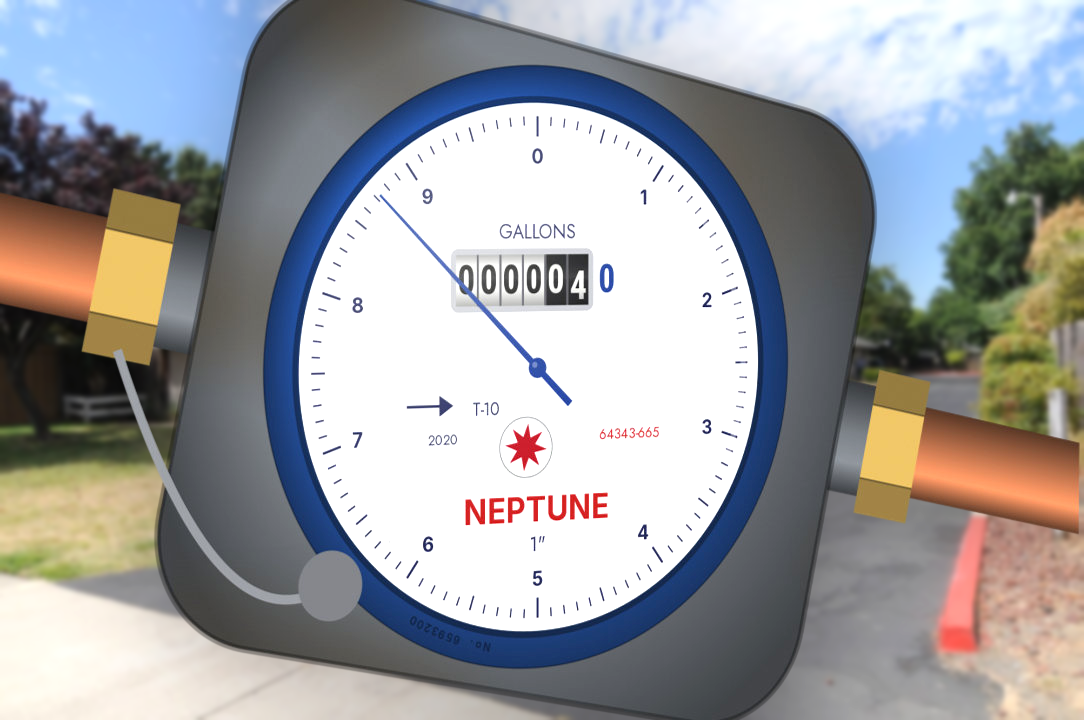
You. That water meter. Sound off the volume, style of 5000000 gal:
38.7 gal
